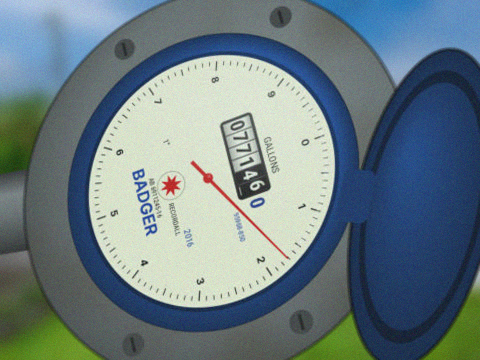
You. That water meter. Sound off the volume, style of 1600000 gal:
771461.7 gal
